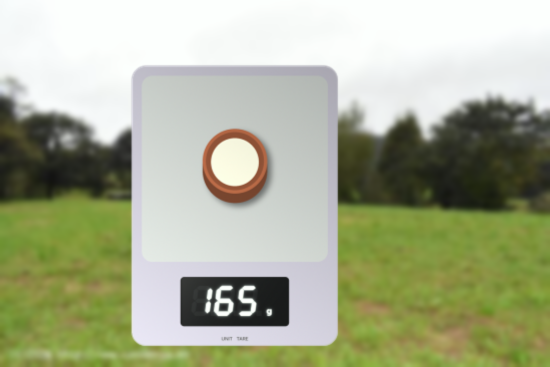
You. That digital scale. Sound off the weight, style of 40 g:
165 g
